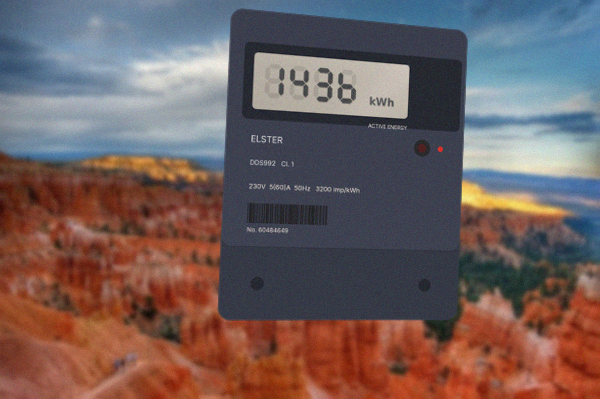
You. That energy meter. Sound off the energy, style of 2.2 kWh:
1436 kWh
